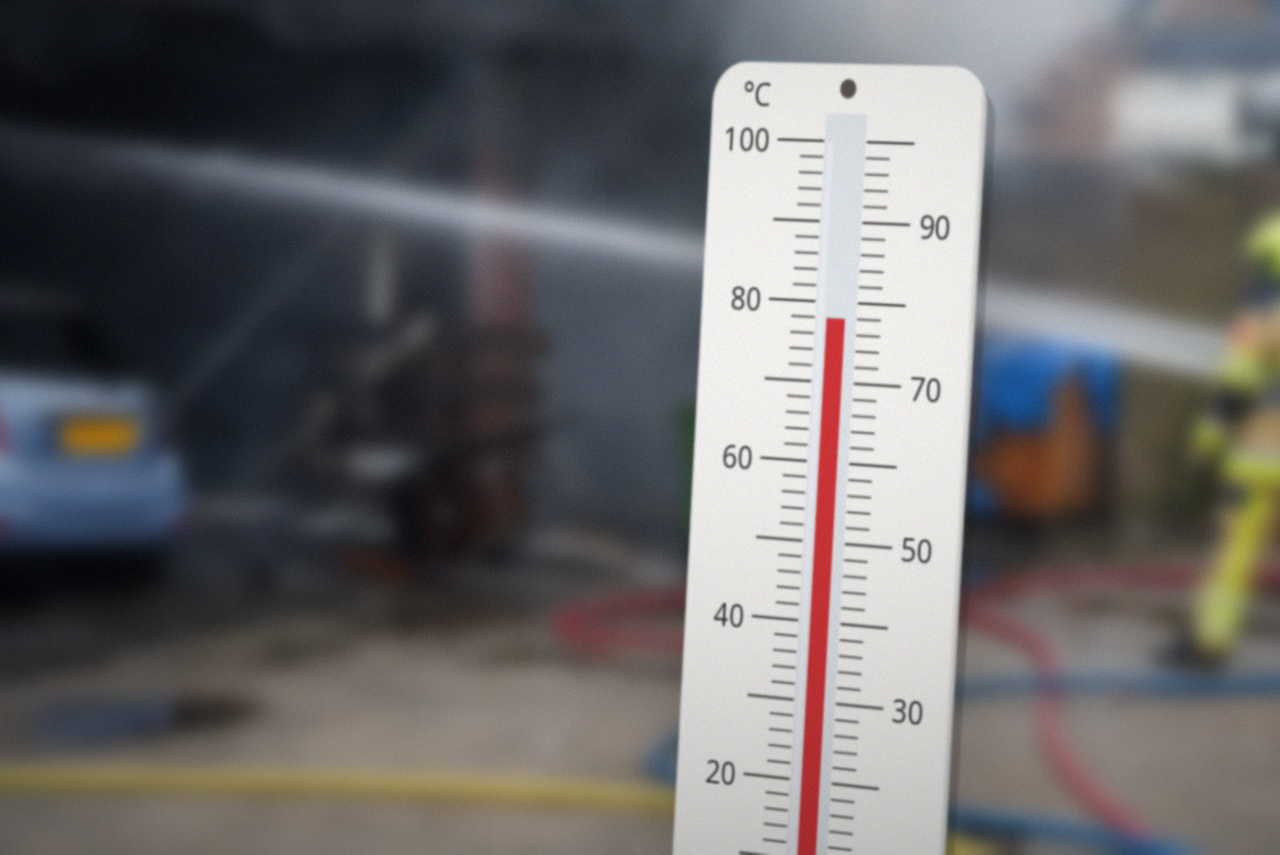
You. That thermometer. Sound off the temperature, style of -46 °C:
78 °C
